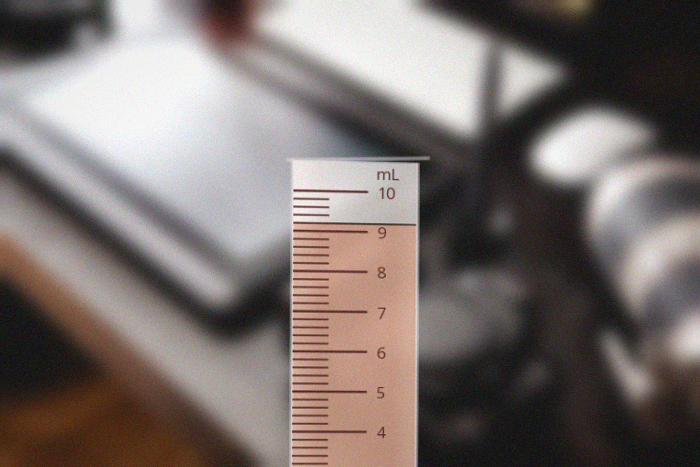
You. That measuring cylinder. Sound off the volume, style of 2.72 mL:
9.2 mL
